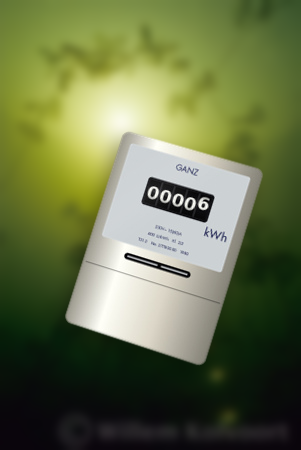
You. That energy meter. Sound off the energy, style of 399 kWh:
6 kWh
